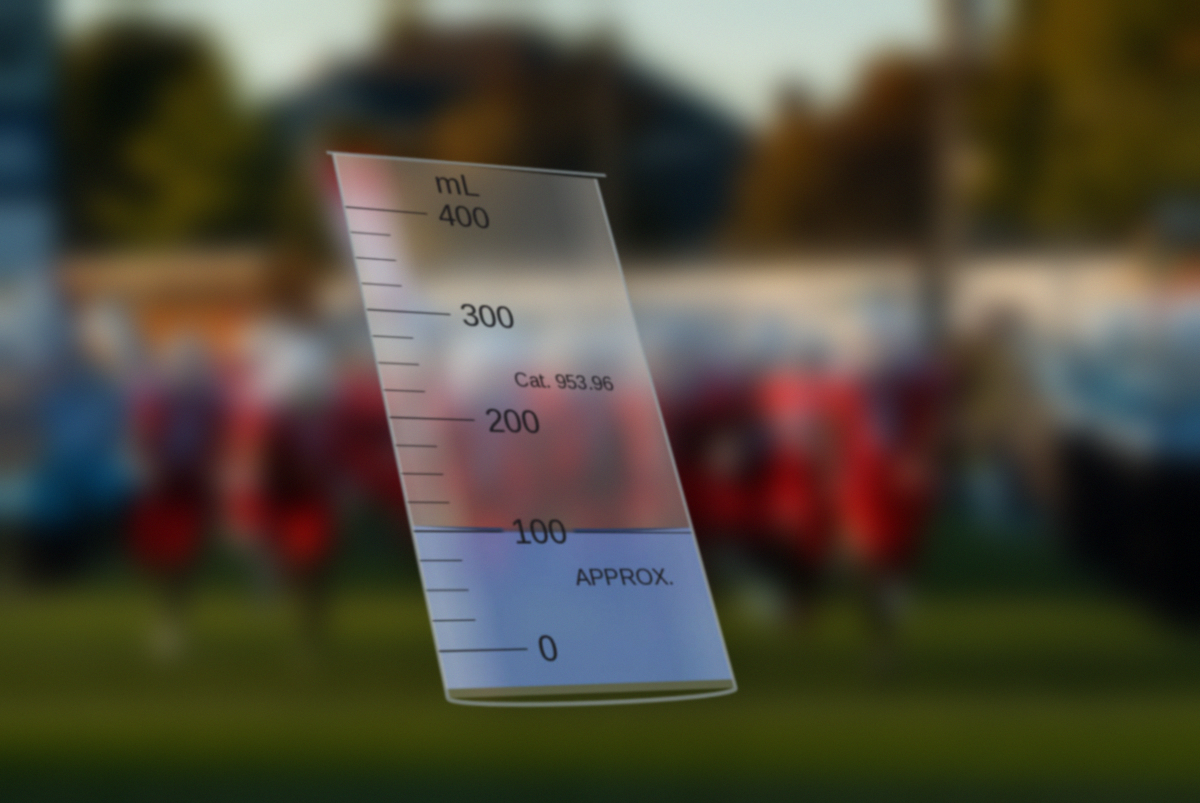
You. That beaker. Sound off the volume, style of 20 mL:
100 mL
